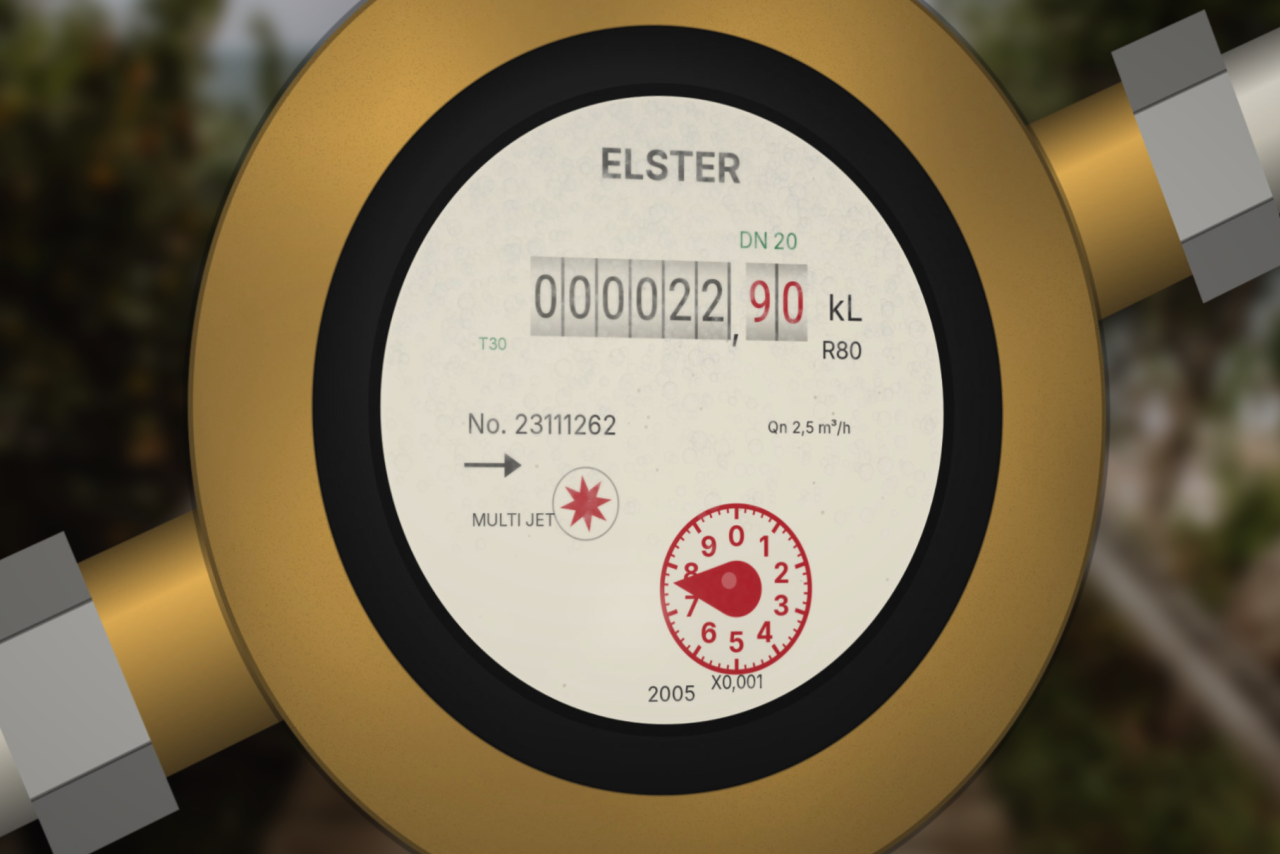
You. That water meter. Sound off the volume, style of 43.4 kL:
22.907 kL
